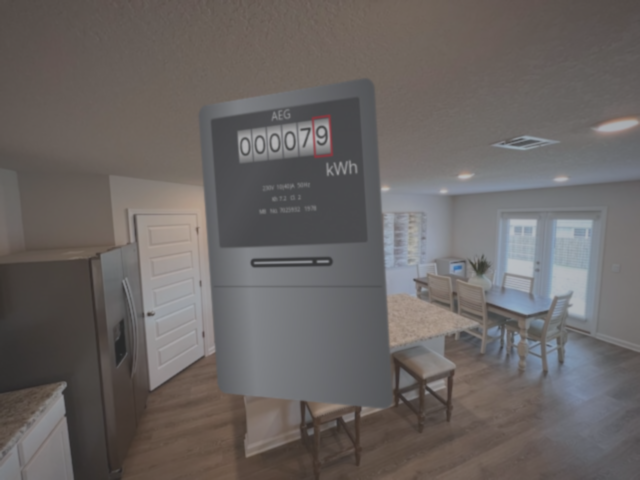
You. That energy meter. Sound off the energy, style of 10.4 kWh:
7.9 kWh
